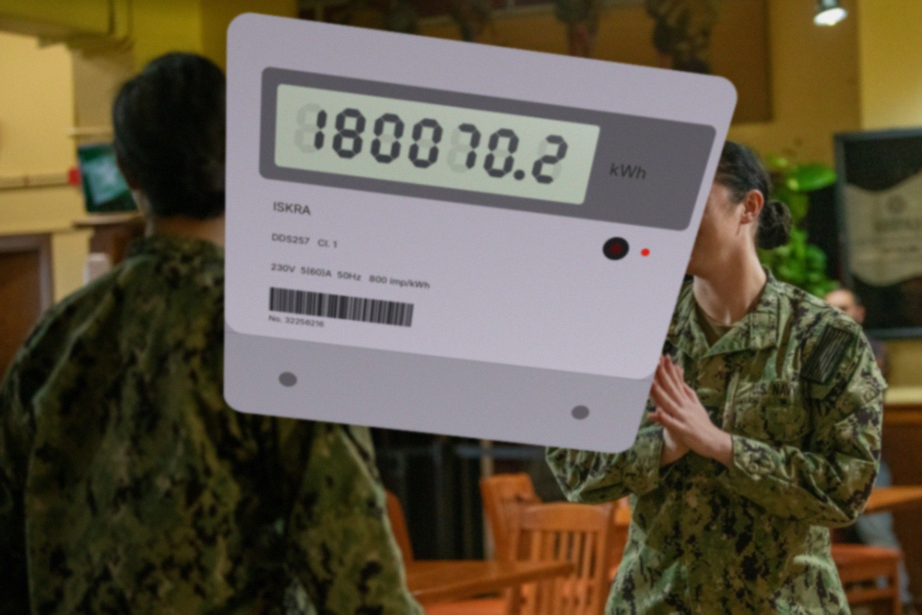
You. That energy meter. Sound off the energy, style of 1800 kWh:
180070.2 kWh
